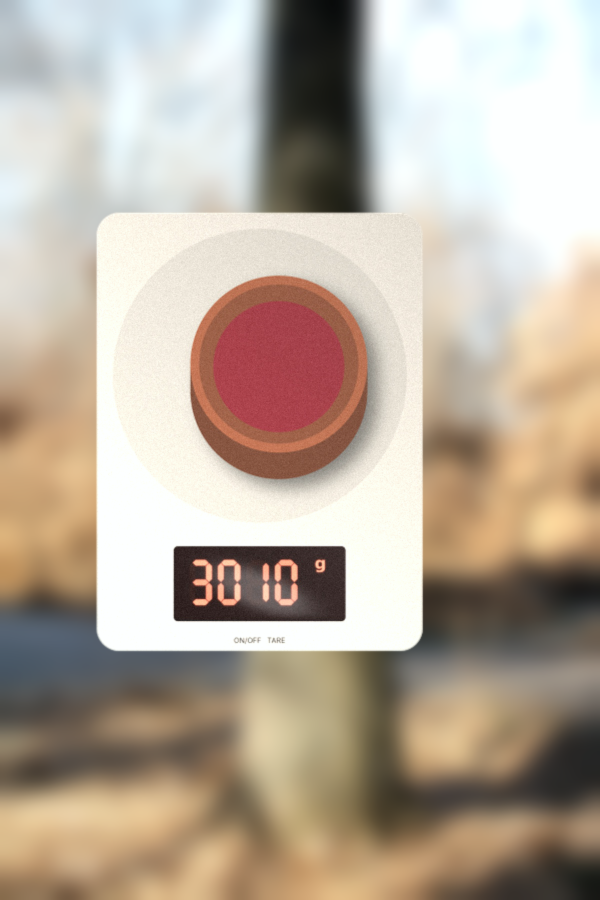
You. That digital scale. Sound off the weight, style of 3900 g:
3010 g
